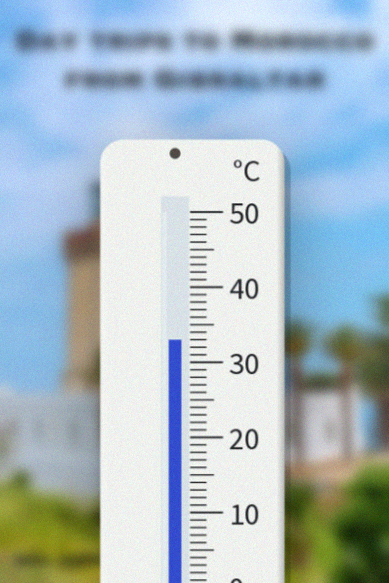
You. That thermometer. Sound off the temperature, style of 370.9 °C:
33 °C
